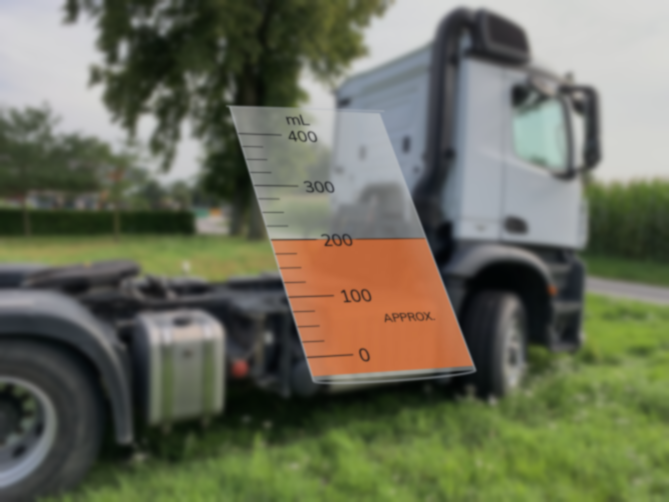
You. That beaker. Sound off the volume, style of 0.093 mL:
200 mL
